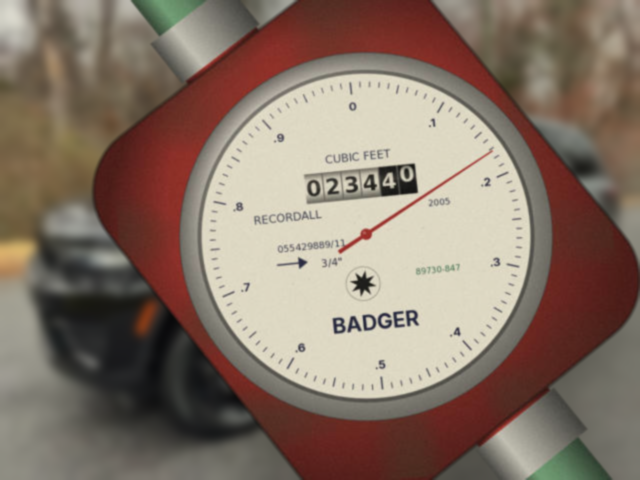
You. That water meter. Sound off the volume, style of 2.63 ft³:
23440.17 ft³
